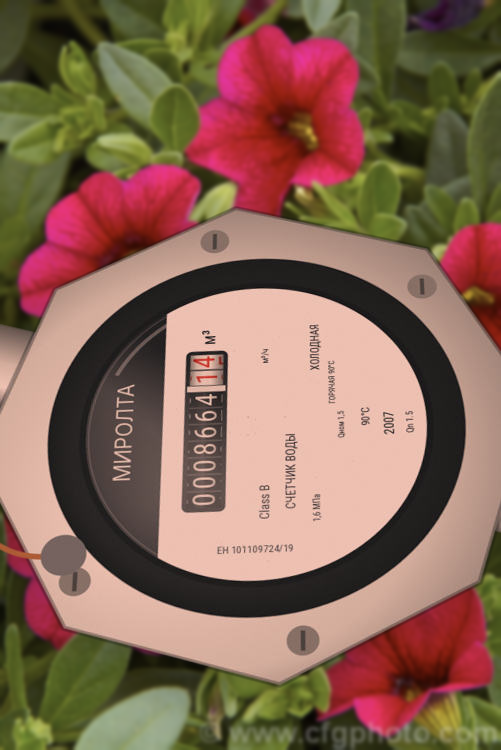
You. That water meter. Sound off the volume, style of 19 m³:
8664.14 m³
